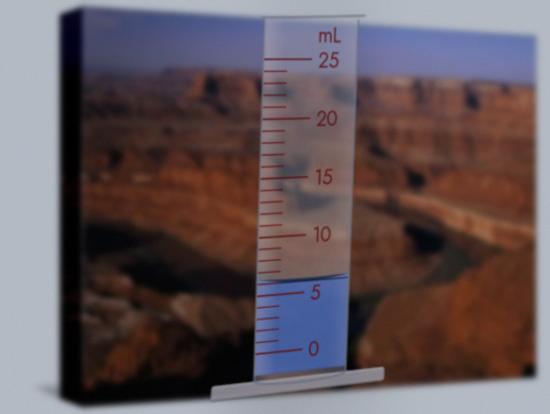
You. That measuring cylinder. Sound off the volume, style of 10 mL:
6 mL
